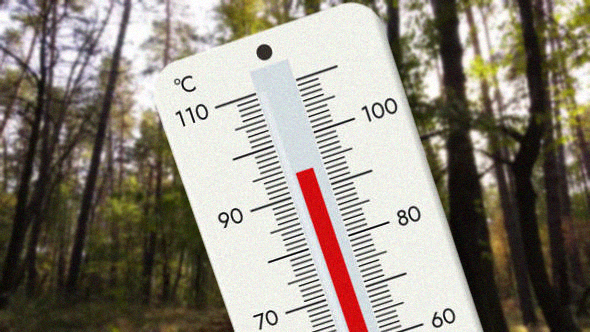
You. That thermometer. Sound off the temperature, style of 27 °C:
94 °C
